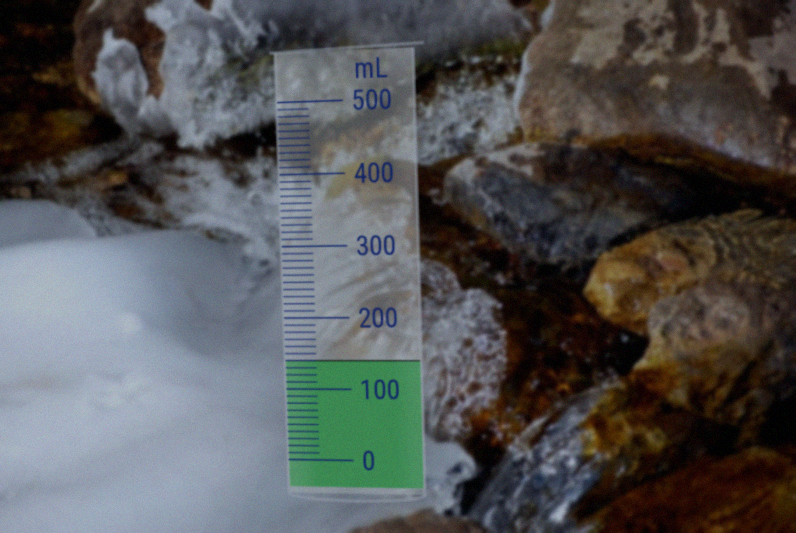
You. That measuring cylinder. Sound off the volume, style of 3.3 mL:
140 mL
